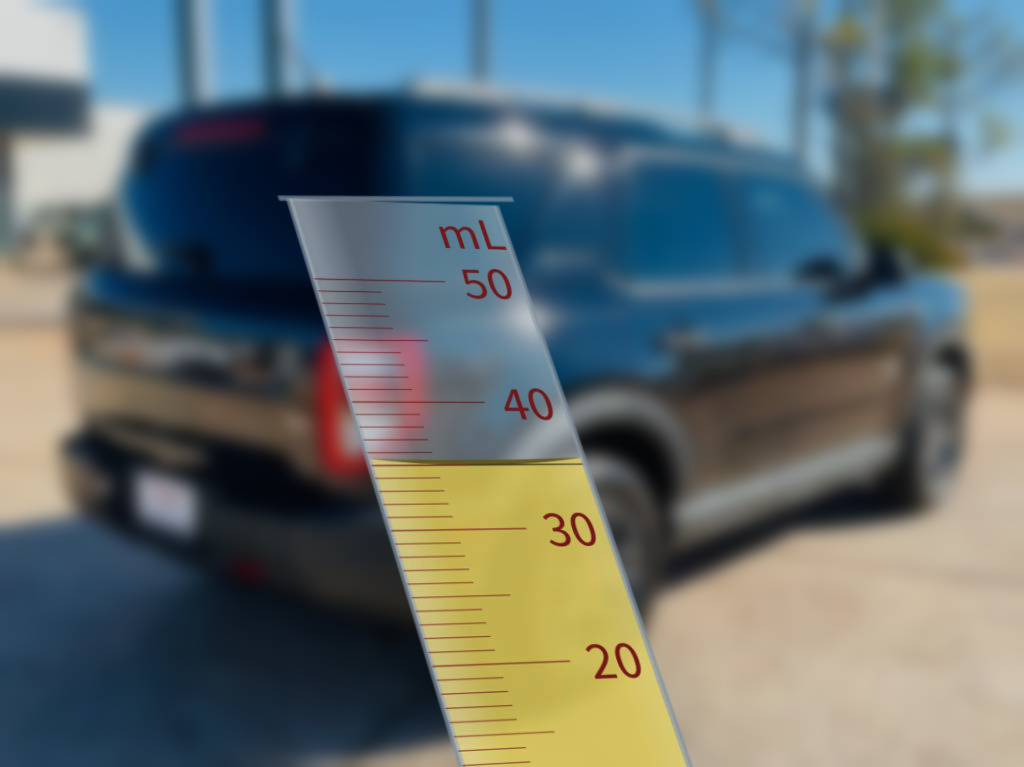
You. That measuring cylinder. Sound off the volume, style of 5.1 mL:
35 mL
